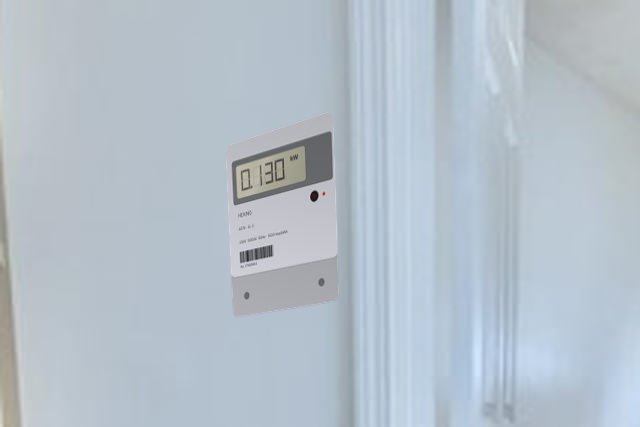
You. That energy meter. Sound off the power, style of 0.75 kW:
0.130 kW
